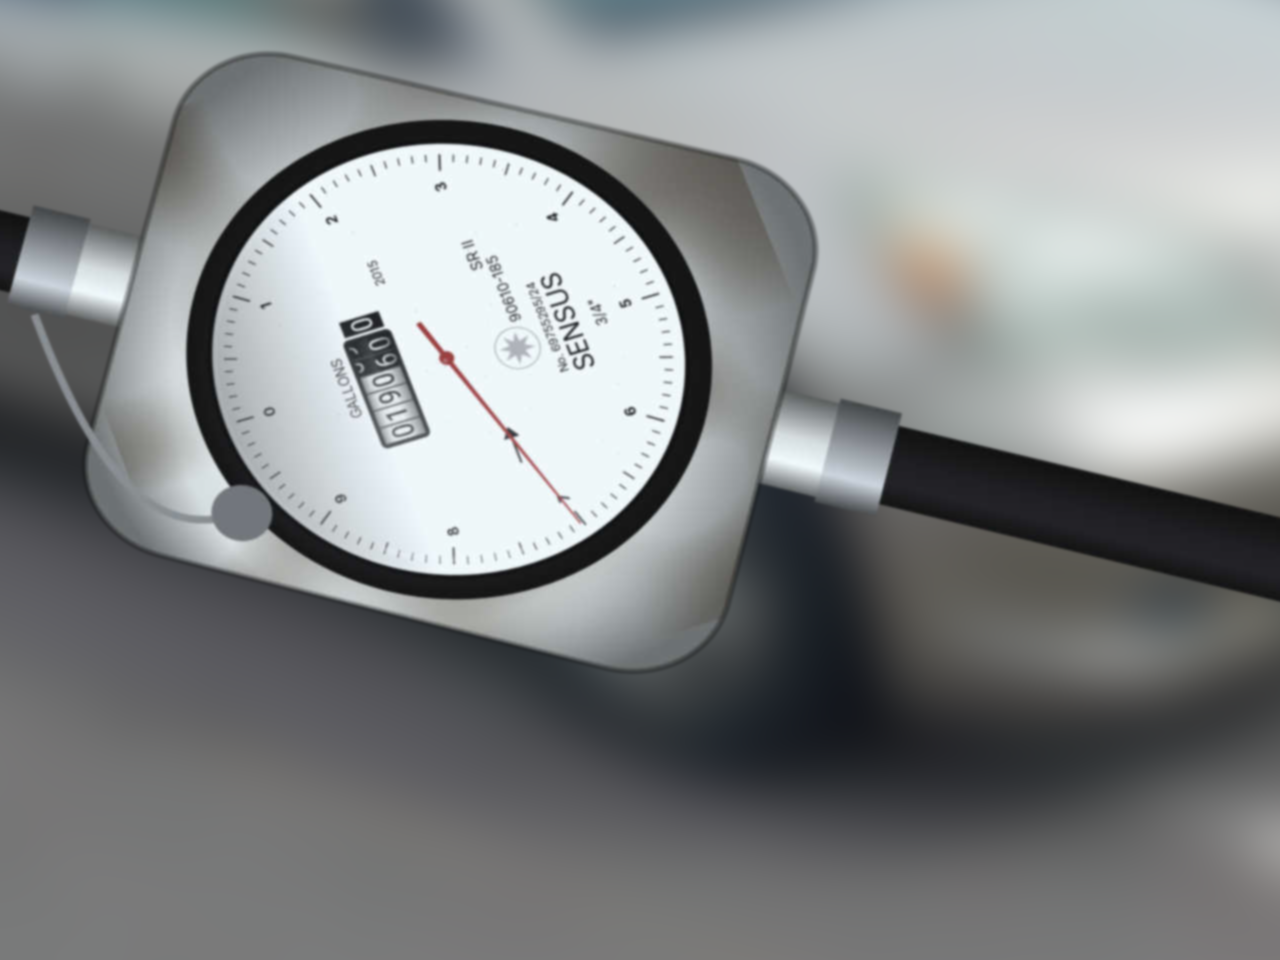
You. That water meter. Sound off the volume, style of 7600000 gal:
190597.0 gal
